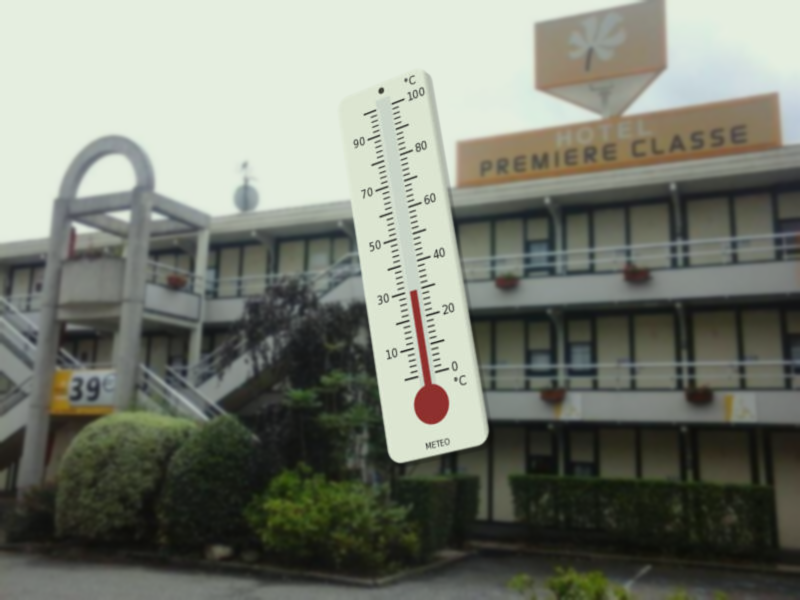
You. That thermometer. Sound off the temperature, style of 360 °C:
30 °C
